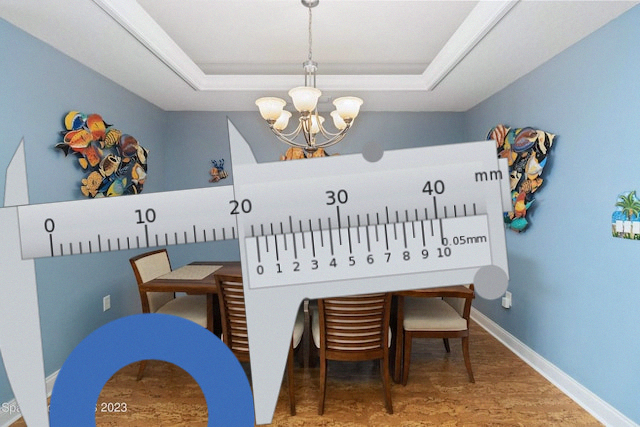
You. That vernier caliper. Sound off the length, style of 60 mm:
21.4 mm
